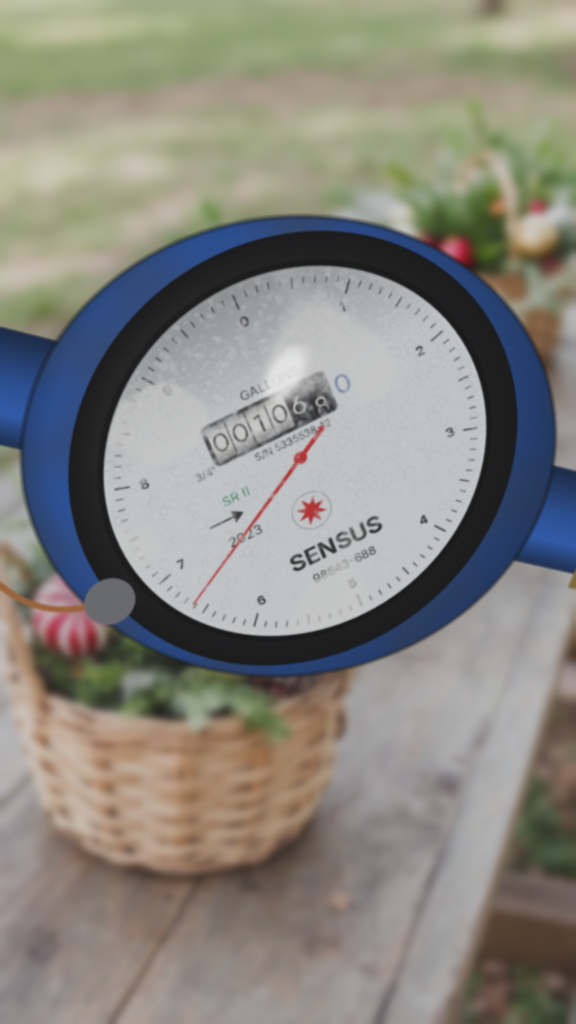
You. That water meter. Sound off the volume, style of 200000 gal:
10676.6 gal
